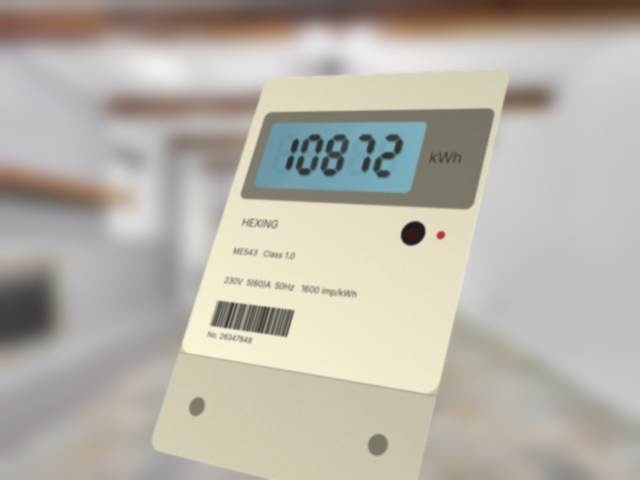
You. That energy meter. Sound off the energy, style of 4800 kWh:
10872 kWh
